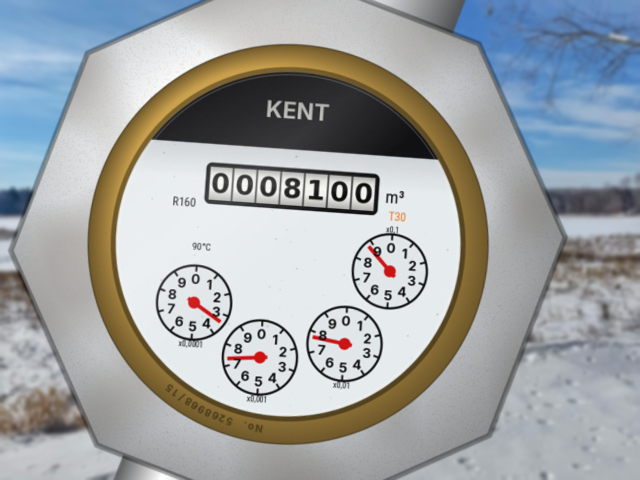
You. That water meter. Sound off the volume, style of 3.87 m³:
8100.8773 m³
